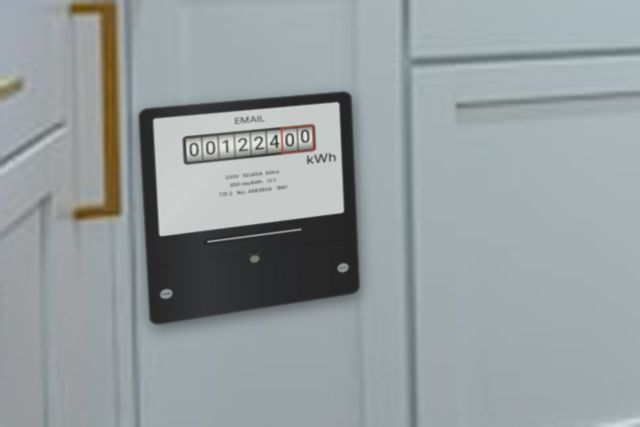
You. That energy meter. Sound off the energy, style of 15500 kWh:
1224.00 kWh
